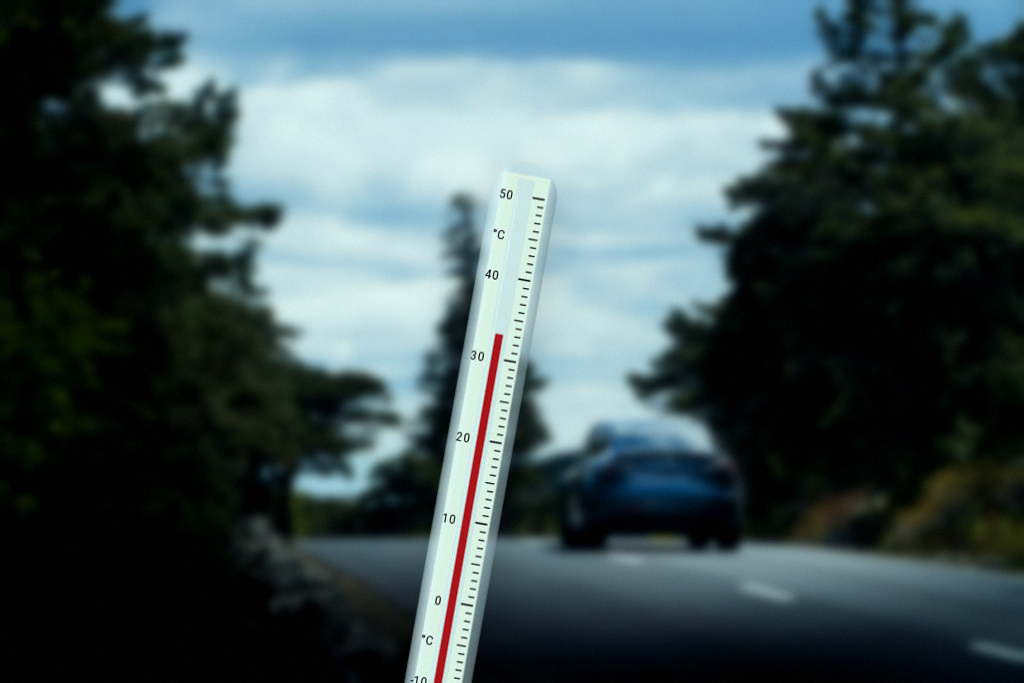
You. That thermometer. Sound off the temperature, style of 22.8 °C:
33 °C
